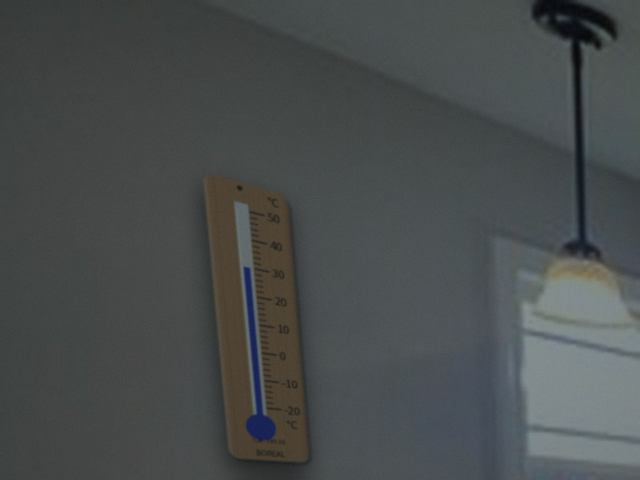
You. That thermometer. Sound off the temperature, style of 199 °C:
30 °C
